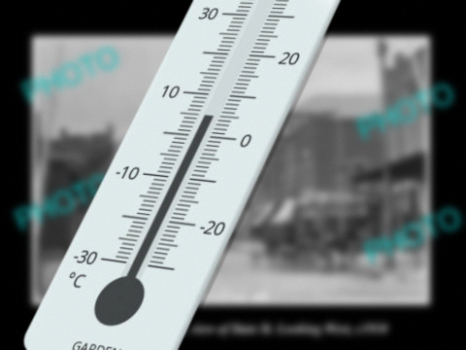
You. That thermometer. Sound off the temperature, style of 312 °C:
5 °C
